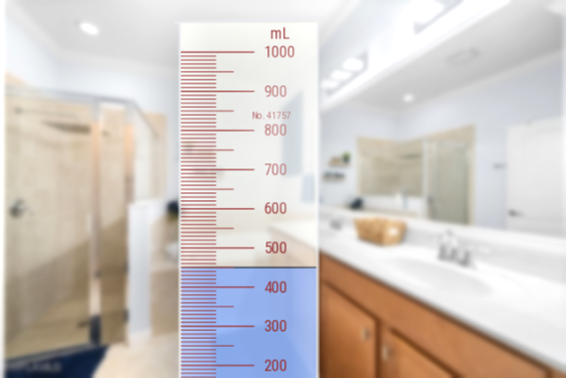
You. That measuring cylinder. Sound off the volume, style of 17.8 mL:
450 mL
